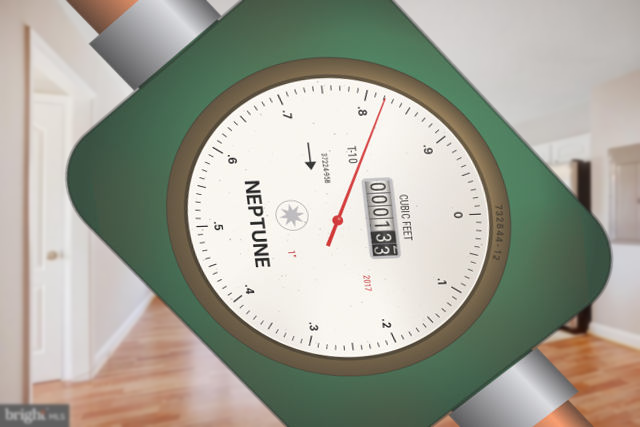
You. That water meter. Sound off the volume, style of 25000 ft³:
132.82 ft³
